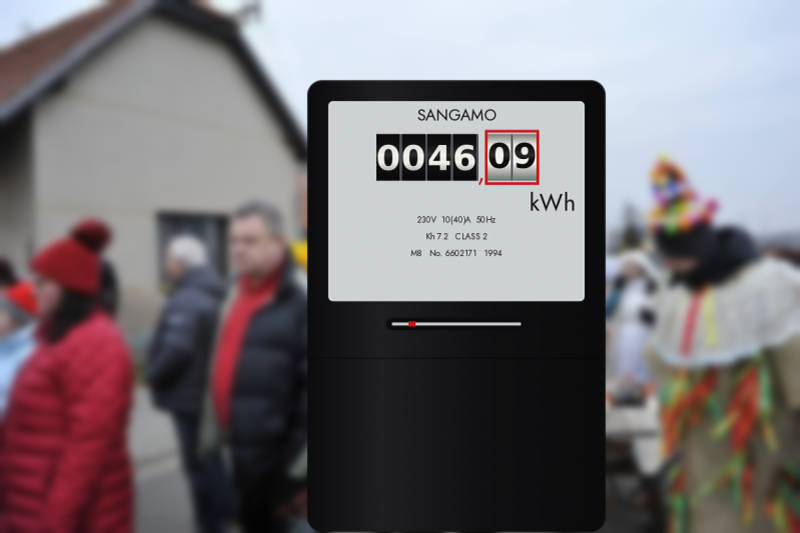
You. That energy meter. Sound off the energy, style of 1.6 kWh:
46.09 kWh
